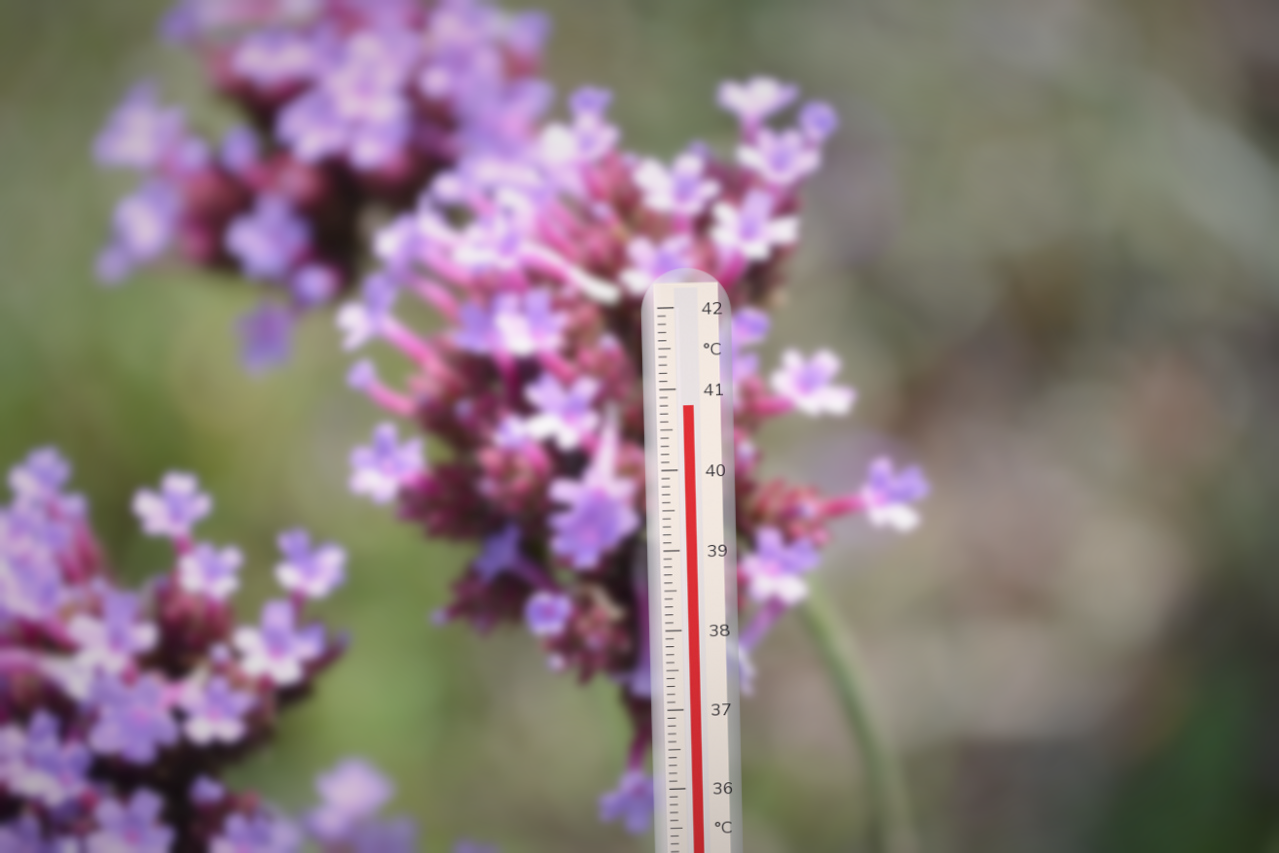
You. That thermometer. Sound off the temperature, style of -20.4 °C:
40.8 °C
